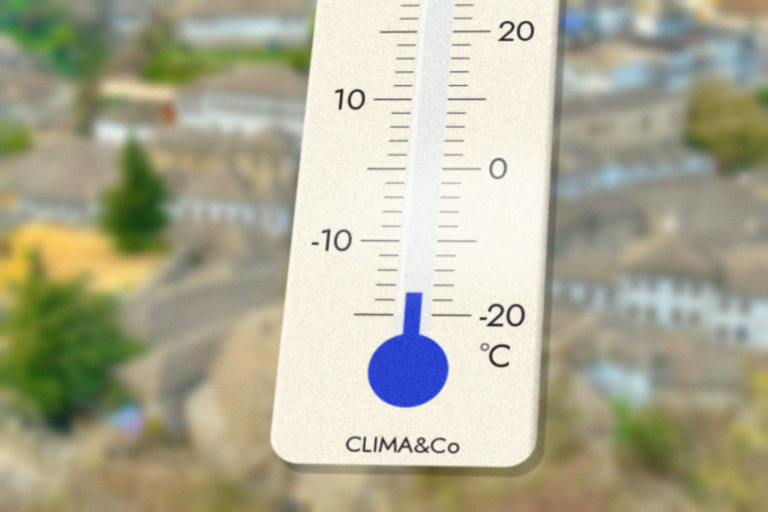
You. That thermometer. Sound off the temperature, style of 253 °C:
-17 °C
